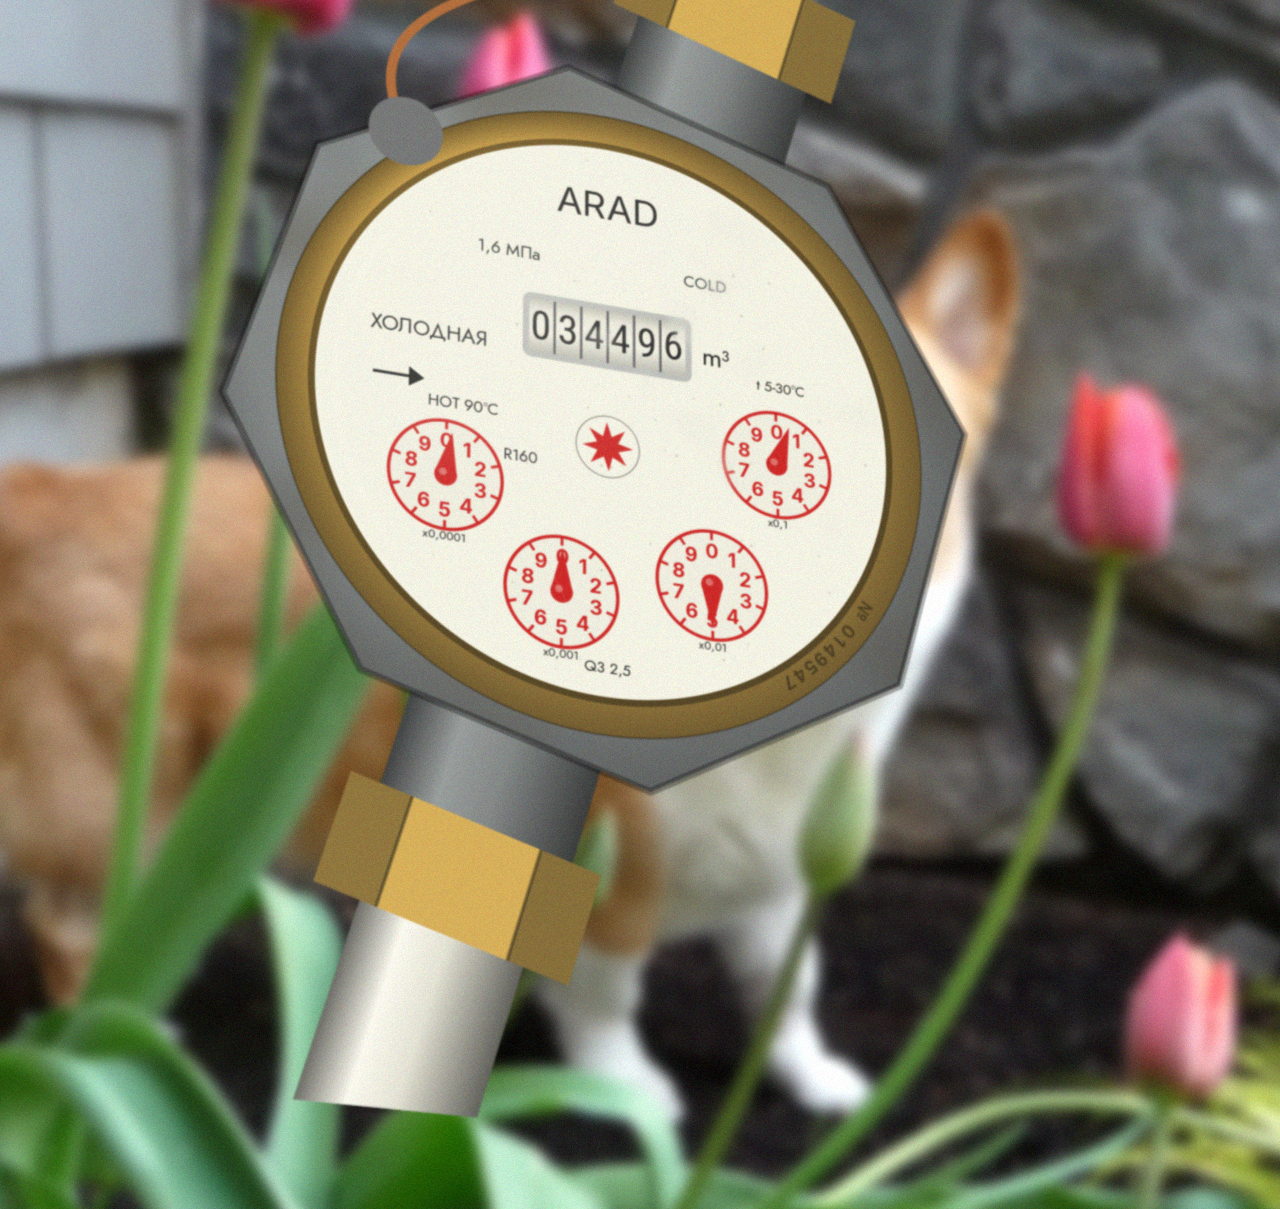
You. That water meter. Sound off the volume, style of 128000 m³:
34496.0500 m³
